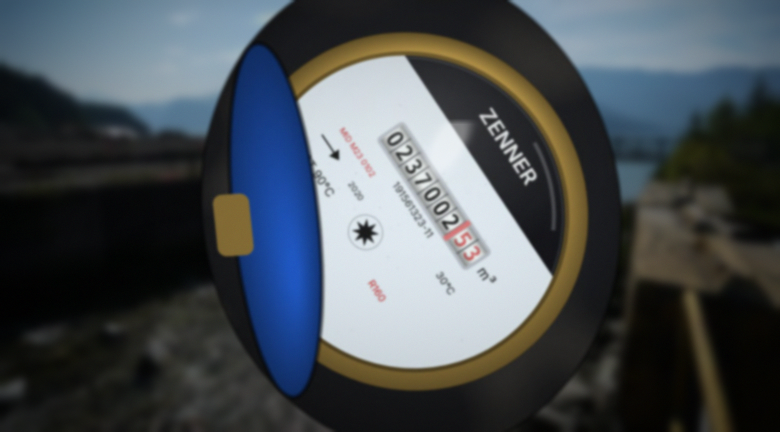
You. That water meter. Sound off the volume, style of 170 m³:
237002.53 m³
